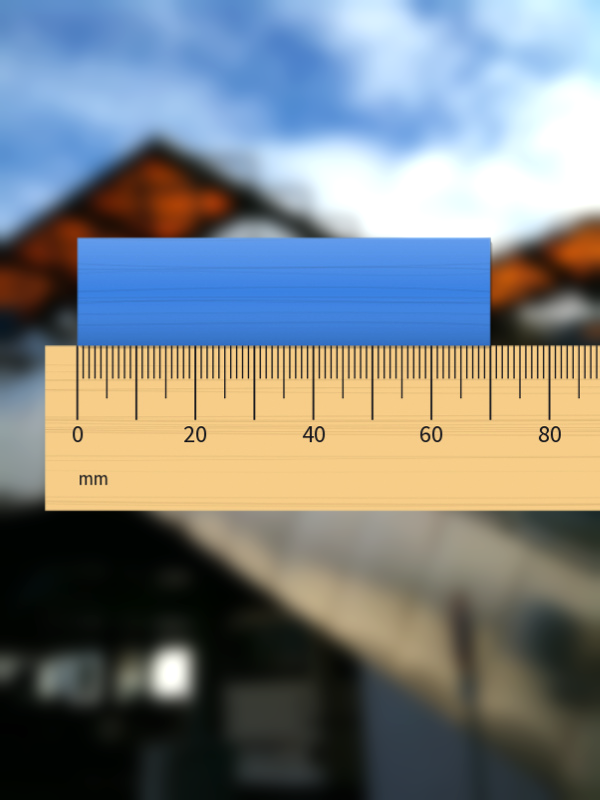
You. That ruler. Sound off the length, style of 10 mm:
70 mm
